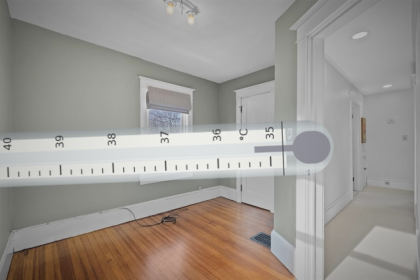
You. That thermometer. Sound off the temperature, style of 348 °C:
35.3 °C
